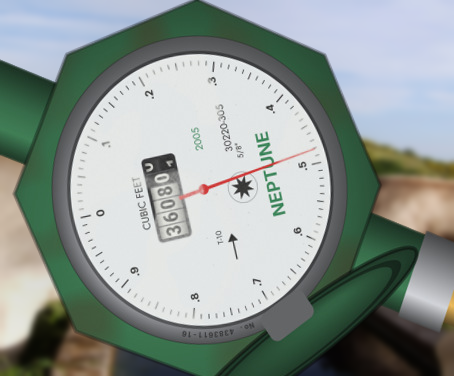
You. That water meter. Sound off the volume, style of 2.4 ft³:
360800.48 ft³
